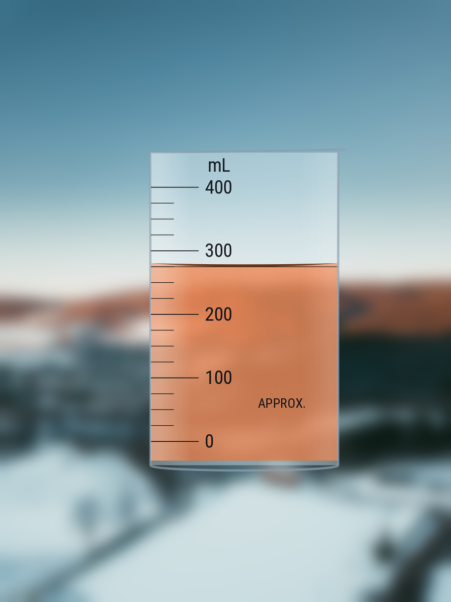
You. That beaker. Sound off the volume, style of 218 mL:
275 mL
